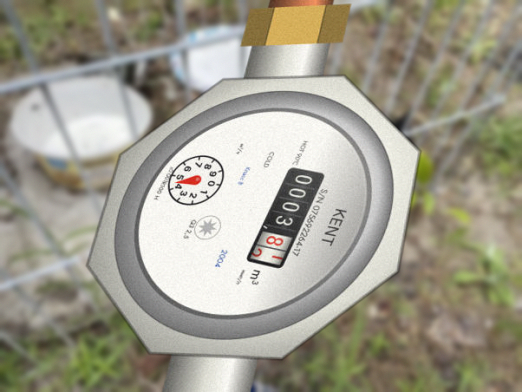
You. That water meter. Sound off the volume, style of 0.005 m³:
3.814 m³
